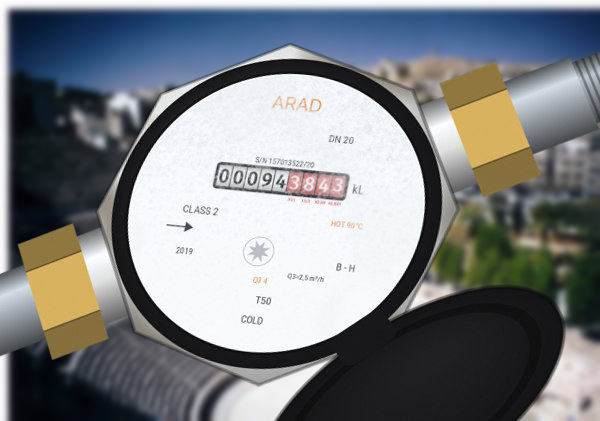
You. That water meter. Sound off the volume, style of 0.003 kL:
94.3843 kL
